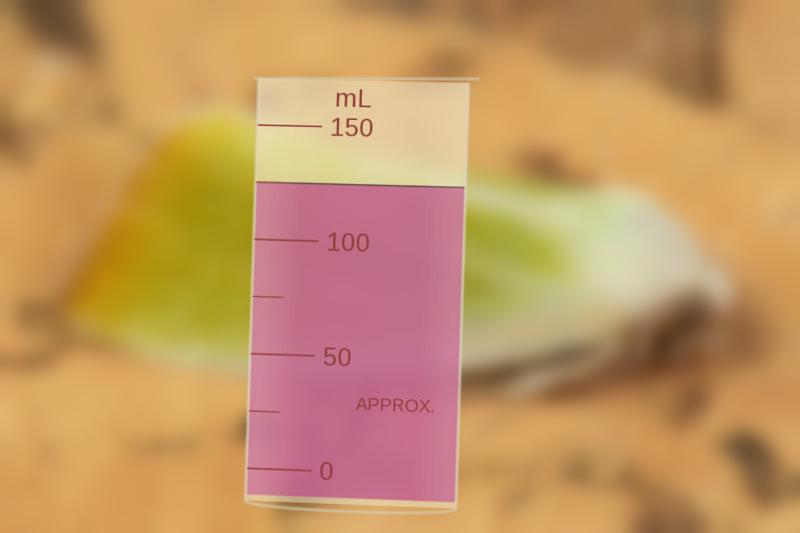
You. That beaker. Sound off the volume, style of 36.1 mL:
125 mL
